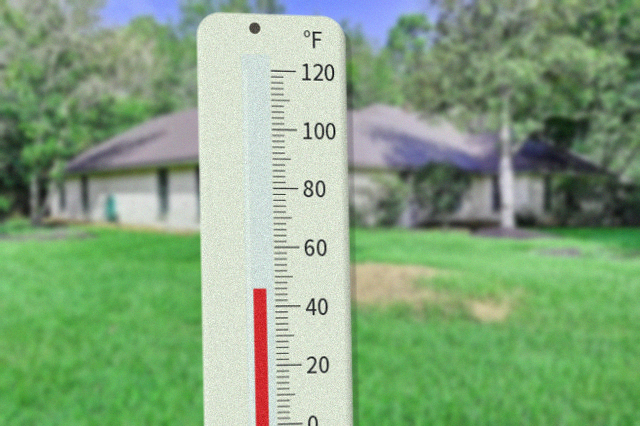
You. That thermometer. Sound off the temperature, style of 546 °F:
46 °F
